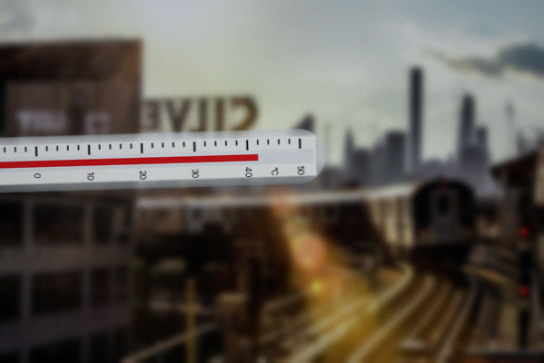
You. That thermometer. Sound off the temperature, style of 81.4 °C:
42 °C
